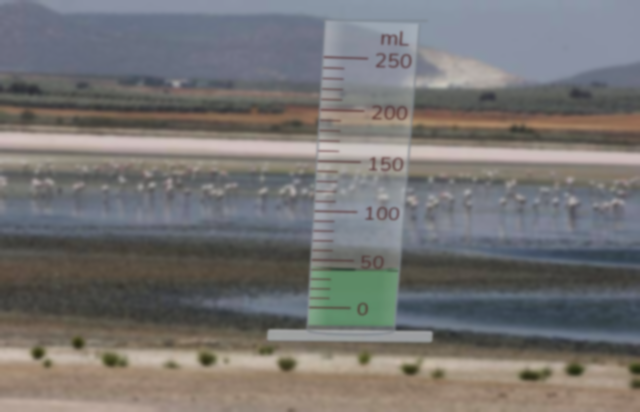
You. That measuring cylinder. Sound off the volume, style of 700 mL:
40 mL
